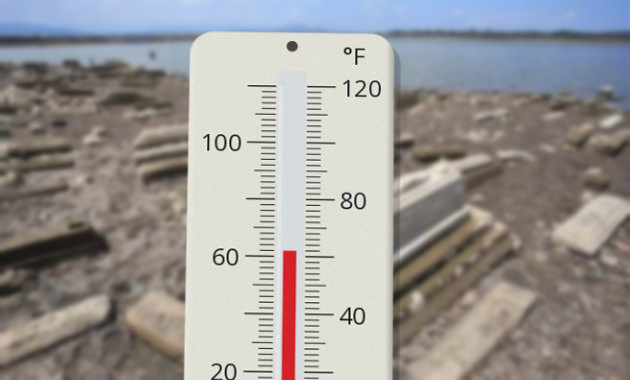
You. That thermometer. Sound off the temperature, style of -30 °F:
62 °F
